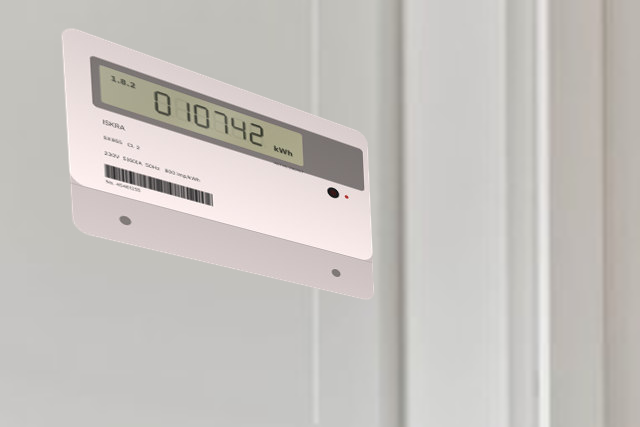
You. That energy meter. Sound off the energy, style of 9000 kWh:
10742 kWh
